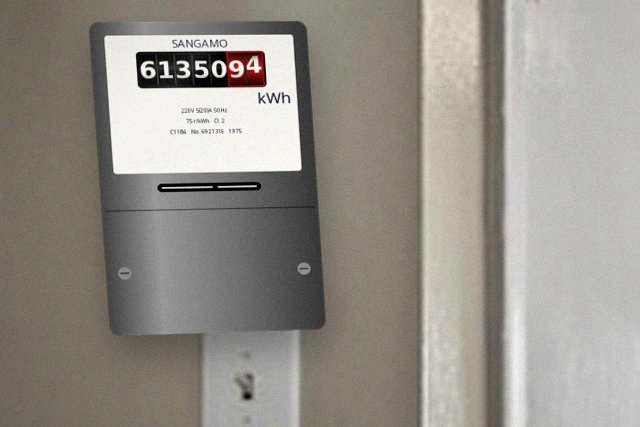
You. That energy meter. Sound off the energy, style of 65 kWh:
61350.94 kWh
